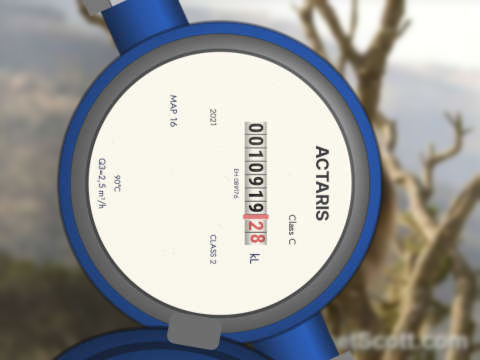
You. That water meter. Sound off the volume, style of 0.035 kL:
10919.28 kL
